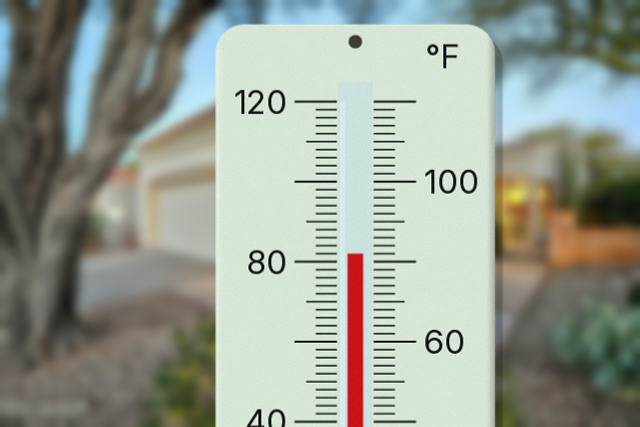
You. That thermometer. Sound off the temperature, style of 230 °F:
82 °F
